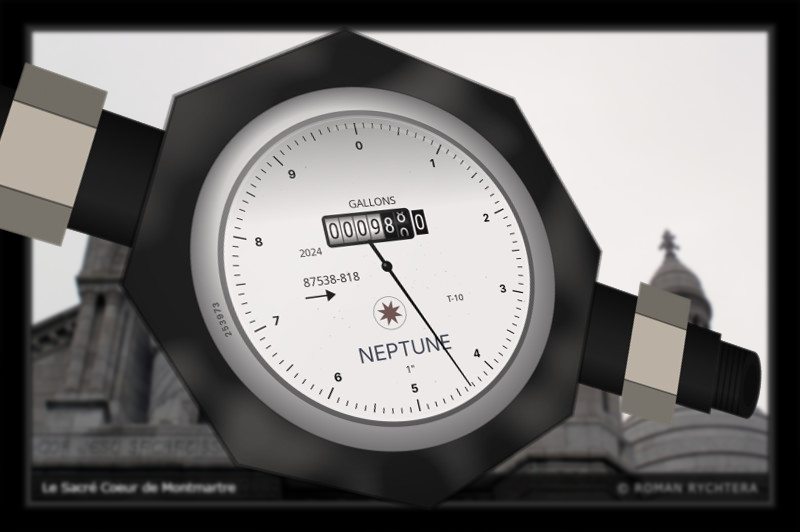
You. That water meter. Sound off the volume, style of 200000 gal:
9884.3 gal
